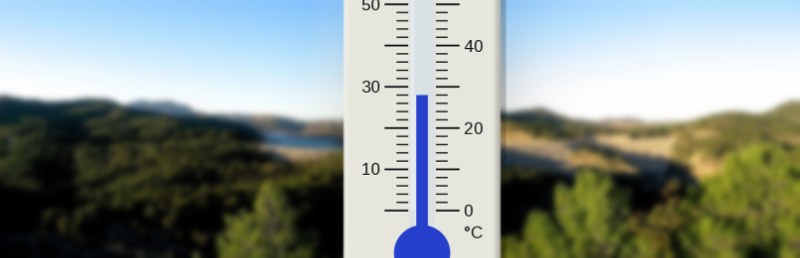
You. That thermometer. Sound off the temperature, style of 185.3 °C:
28 °C
